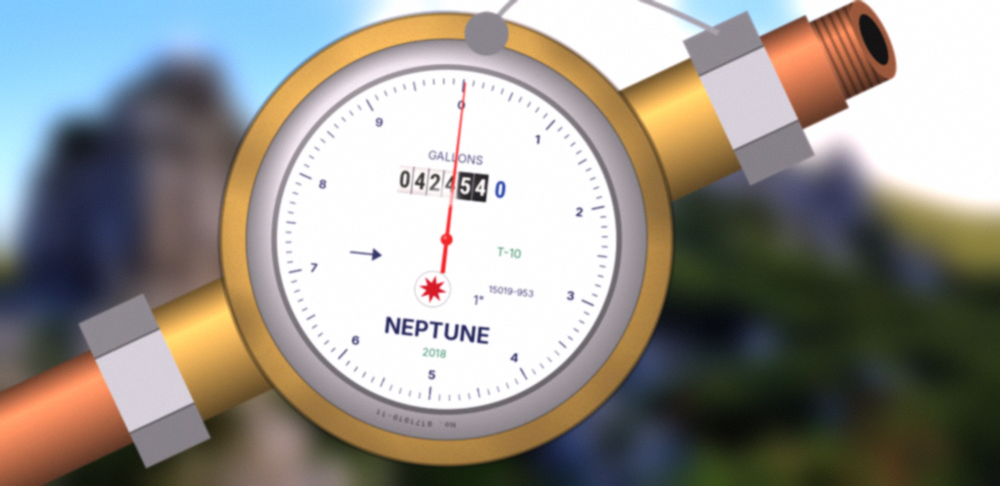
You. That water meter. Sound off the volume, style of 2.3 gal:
424540.0 gal
